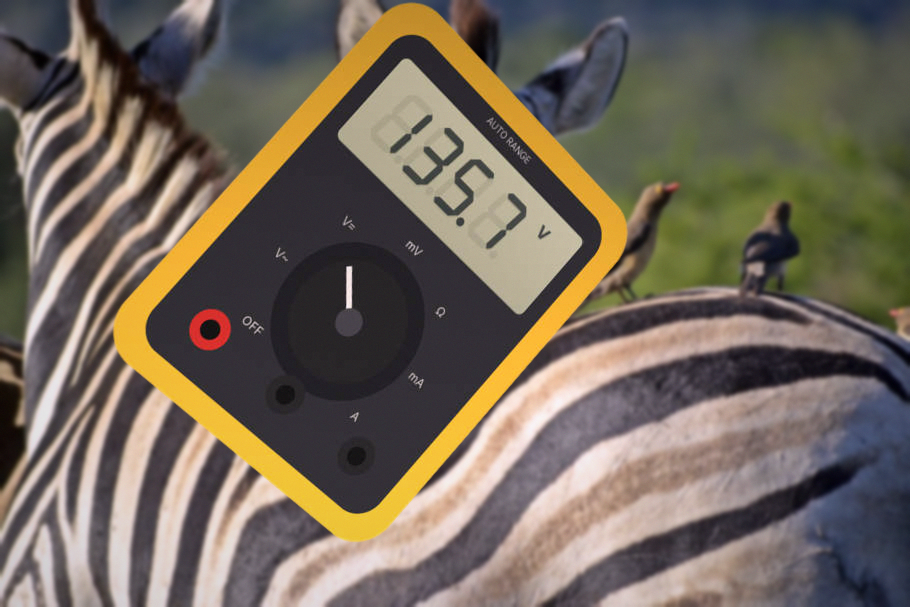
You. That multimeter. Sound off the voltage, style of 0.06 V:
135.7 V
